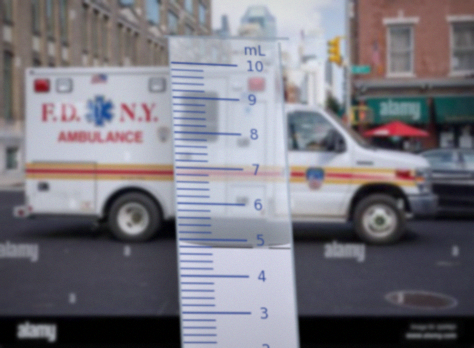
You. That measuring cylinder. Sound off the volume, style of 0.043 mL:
4.8 mL
